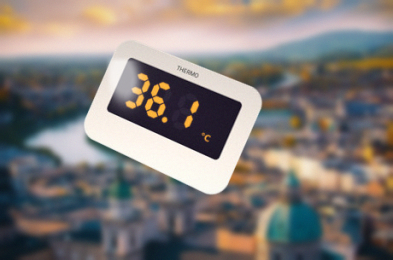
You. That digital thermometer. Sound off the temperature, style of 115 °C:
36.1 °C
